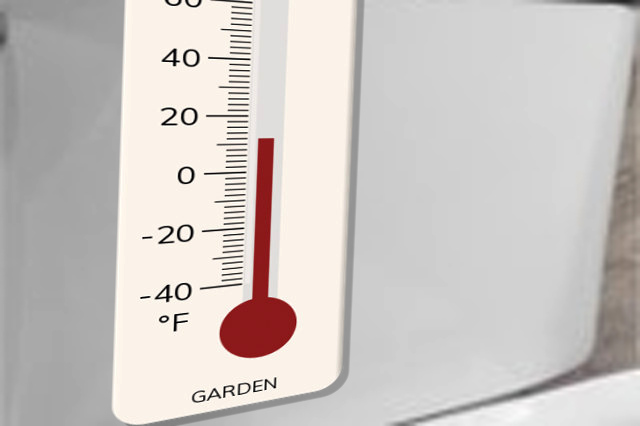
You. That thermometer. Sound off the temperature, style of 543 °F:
12 °F
